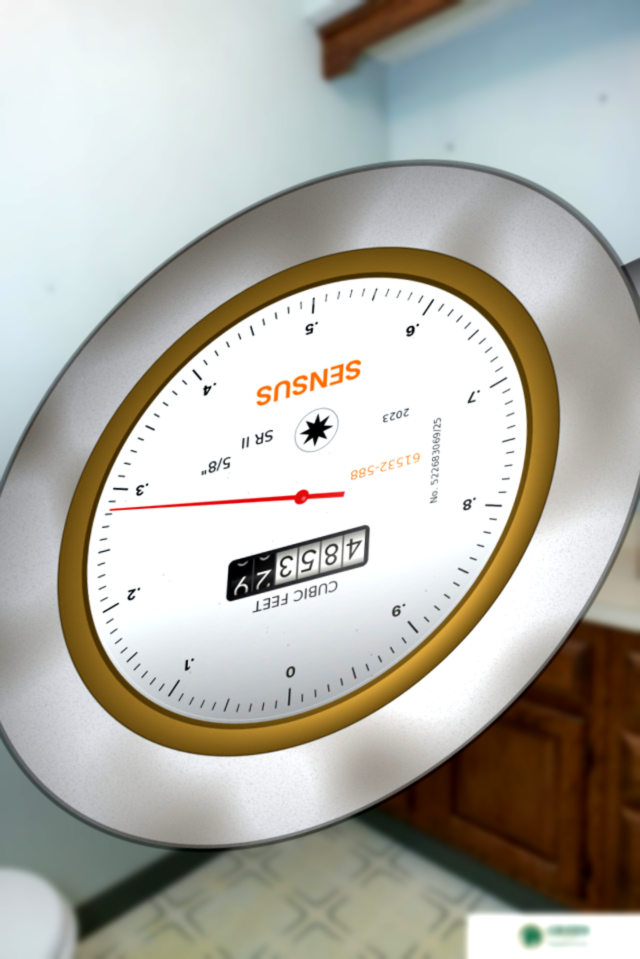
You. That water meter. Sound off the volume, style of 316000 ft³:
485329.28 ft³
